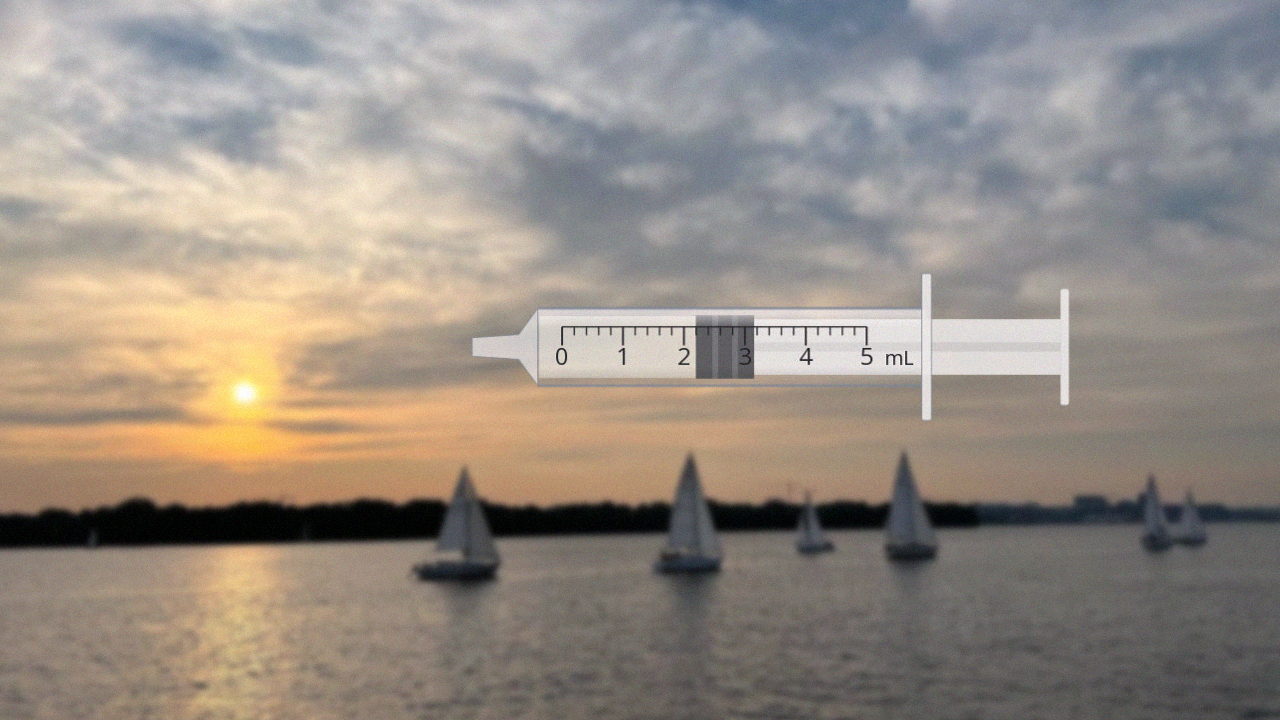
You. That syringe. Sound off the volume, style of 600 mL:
2.2 mL
